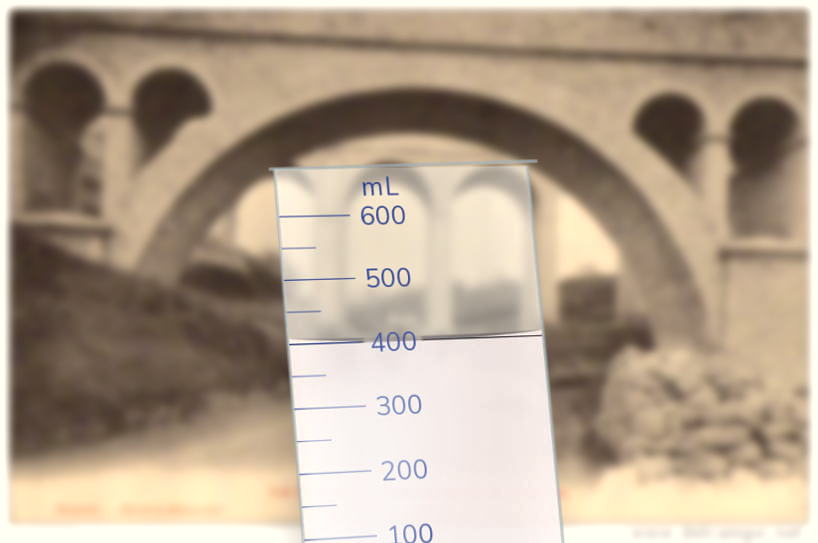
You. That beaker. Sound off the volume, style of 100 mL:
400 mL
